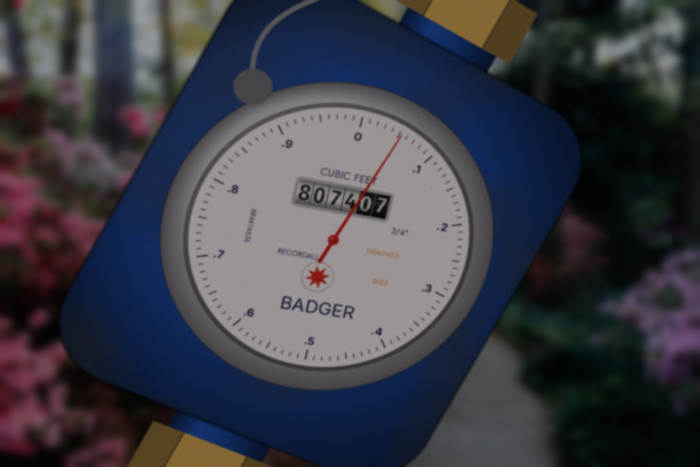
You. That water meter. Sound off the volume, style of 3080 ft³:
807407.05 ft³
